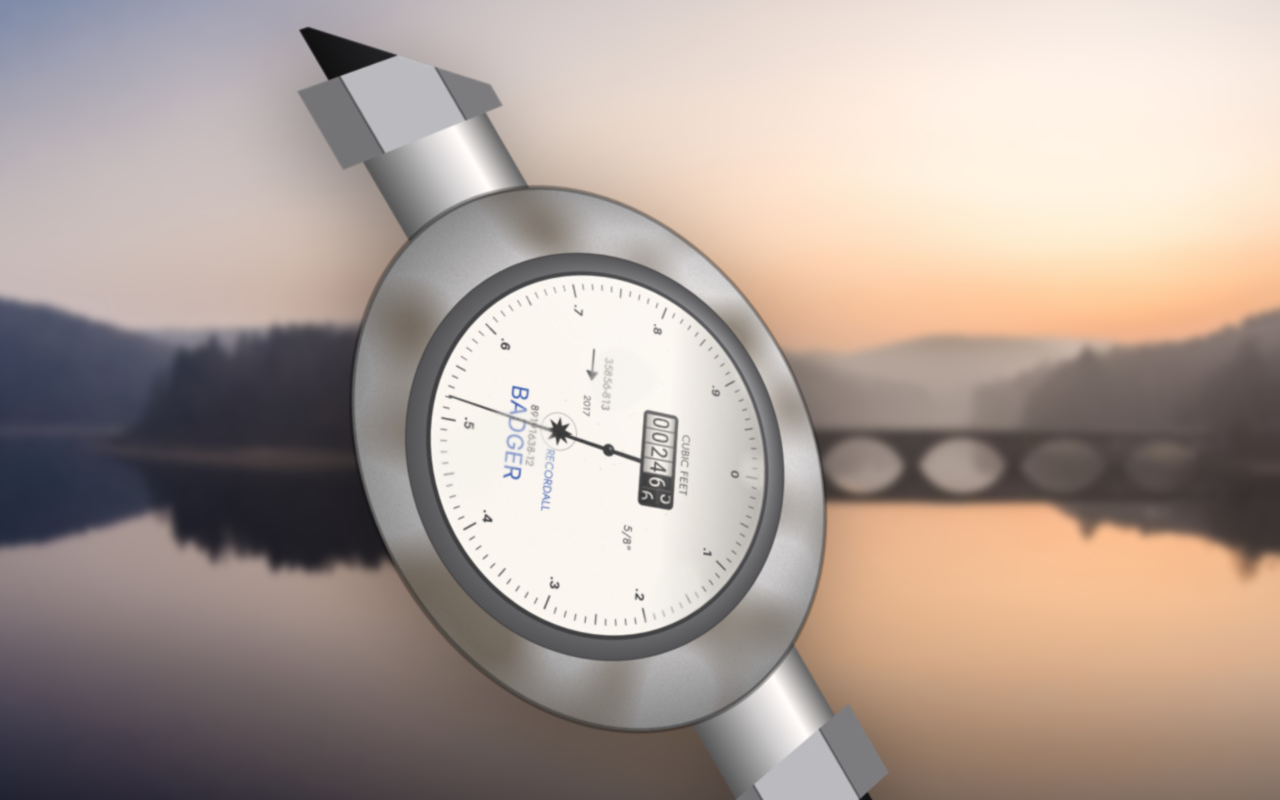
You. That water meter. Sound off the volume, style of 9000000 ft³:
2465.52 ft³
